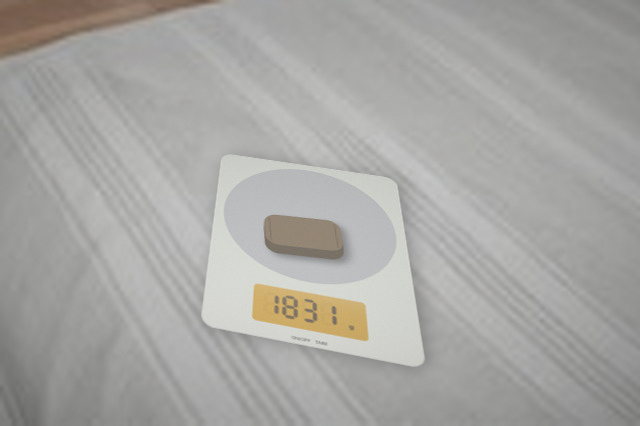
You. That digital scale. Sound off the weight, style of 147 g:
1831 g
